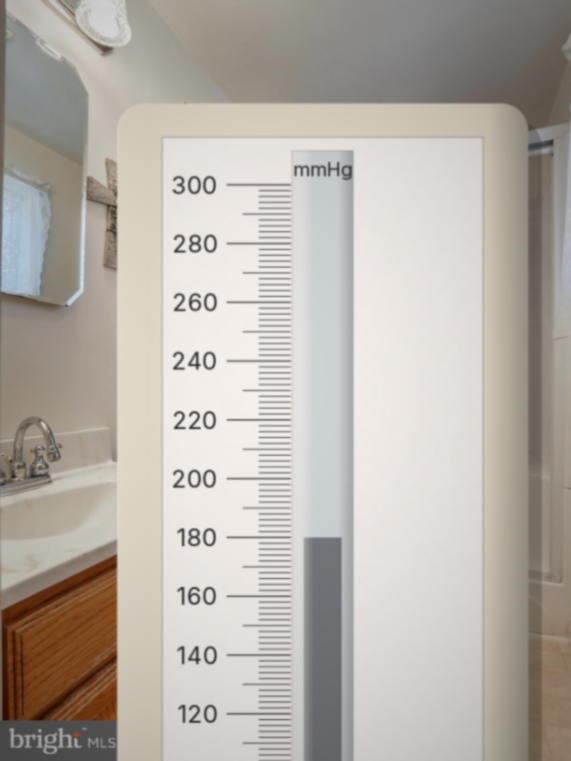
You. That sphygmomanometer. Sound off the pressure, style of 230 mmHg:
180 mmHg
